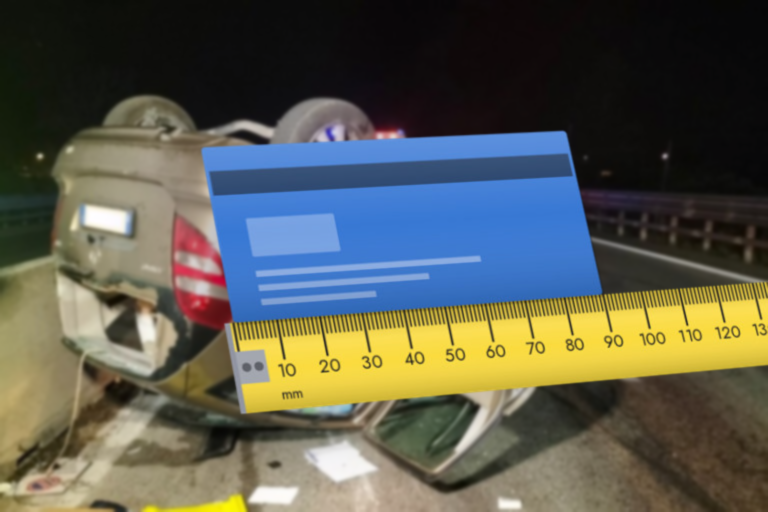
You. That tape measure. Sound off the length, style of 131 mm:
90 mm
